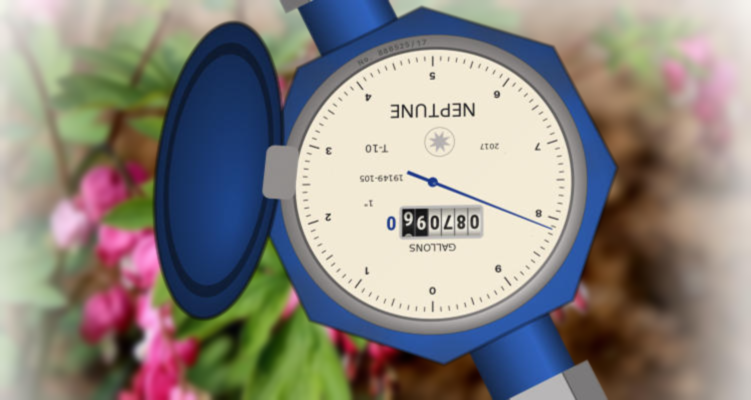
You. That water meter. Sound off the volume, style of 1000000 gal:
870958.1 gal
